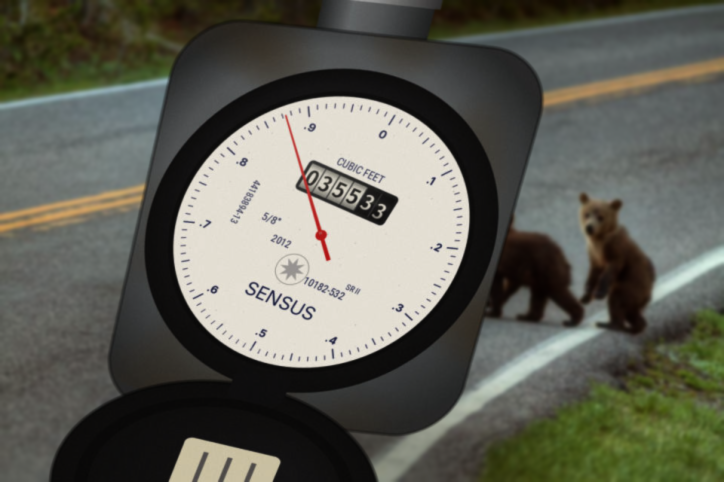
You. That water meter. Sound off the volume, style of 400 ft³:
35532.87 ft³
